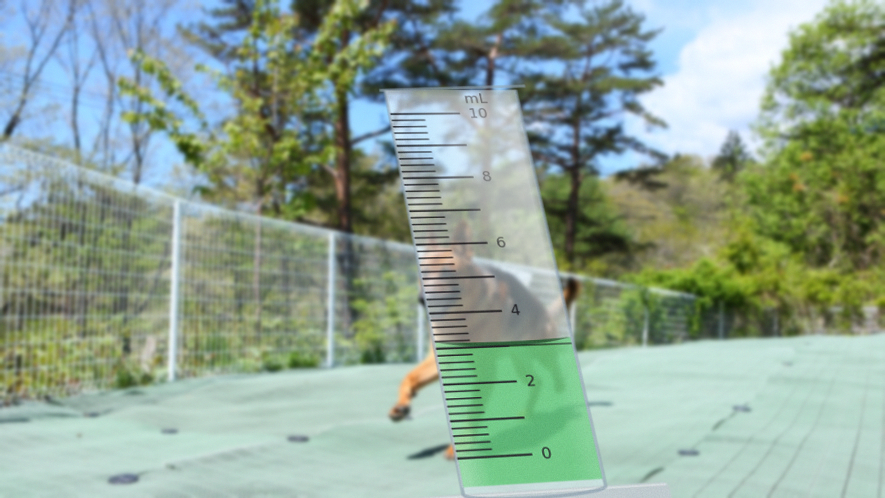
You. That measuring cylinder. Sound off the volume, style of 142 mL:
3 mL
